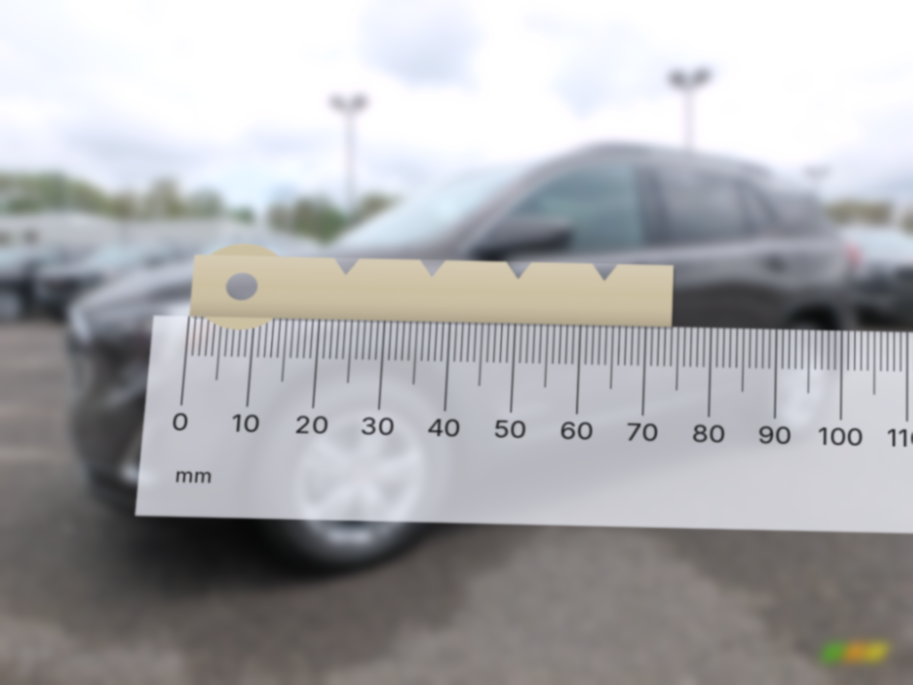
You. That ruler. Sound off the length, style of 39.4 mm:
74 mm
